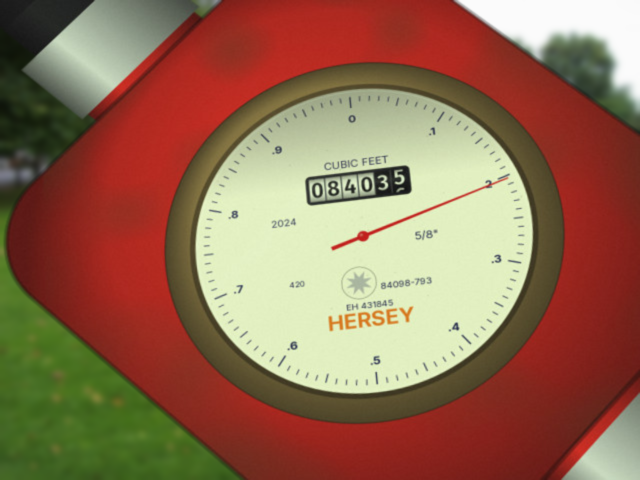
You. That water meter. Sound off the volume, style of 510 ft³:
84035.20 ft³
